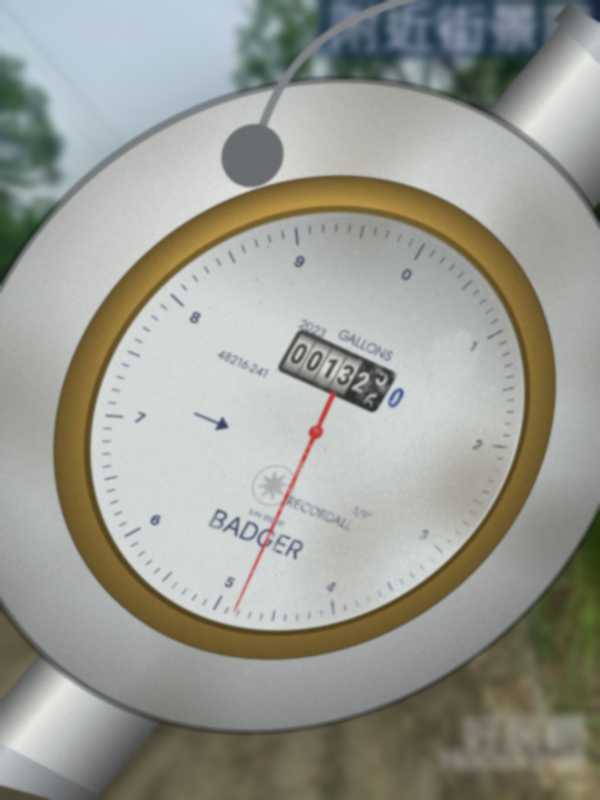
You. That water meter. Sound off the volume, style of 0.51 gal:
13254.8 gal
